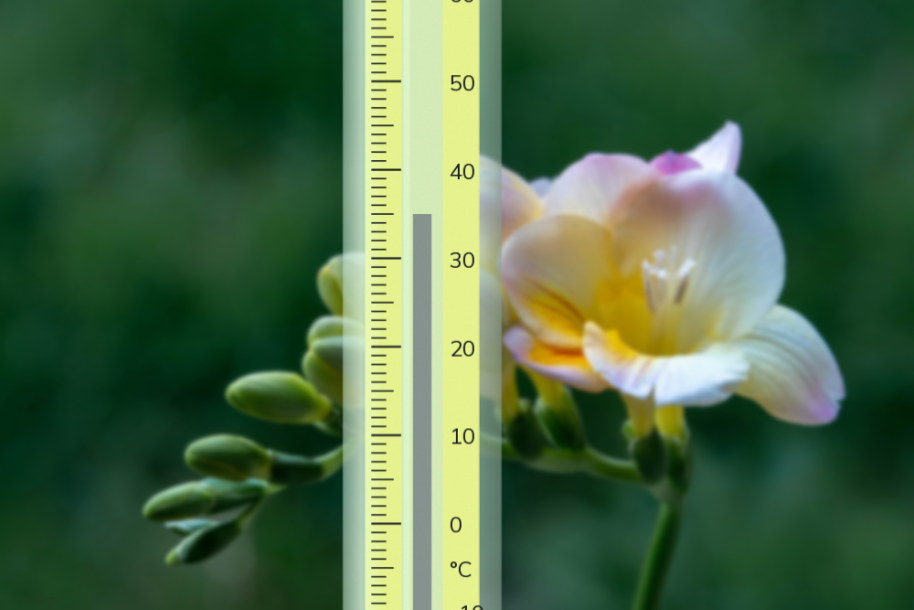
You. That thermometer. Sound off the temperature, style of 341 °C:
35 °C
